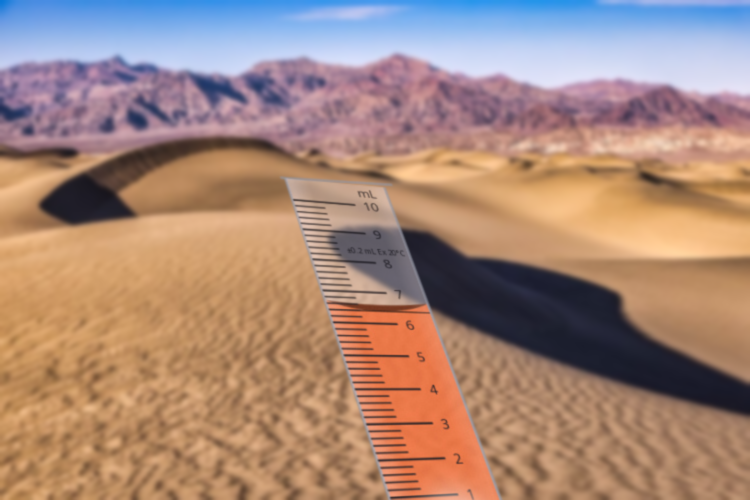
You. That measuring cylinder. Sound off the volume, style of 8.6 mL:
6.4 mL
